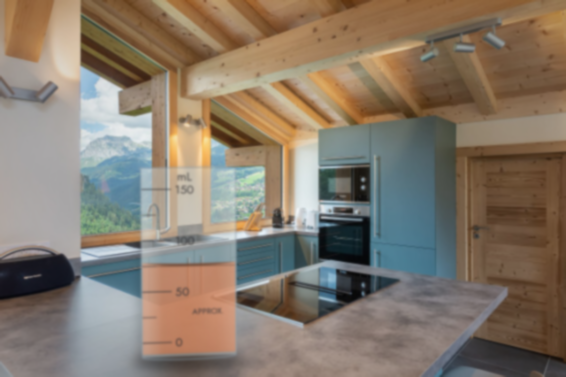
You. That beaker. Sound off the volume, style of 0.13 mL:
75 mL
